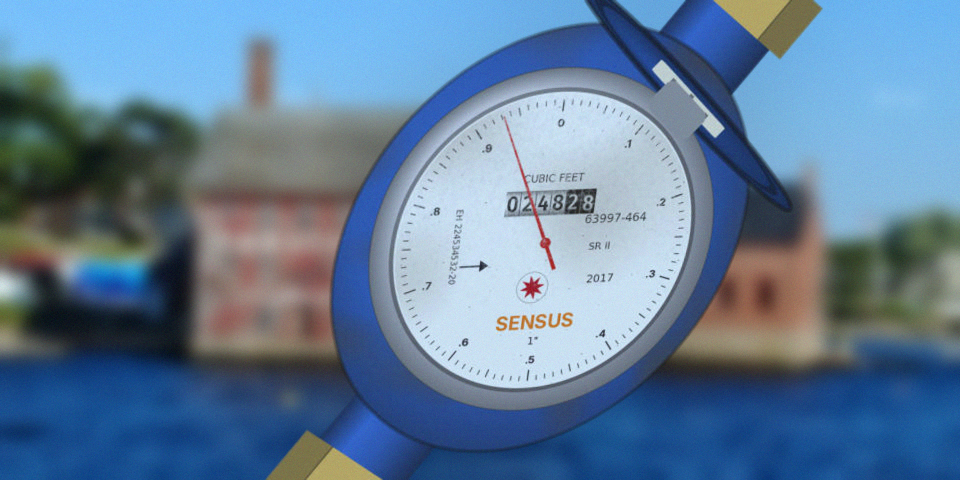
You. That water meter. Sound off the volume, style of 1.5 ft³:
24827.93 ft³
